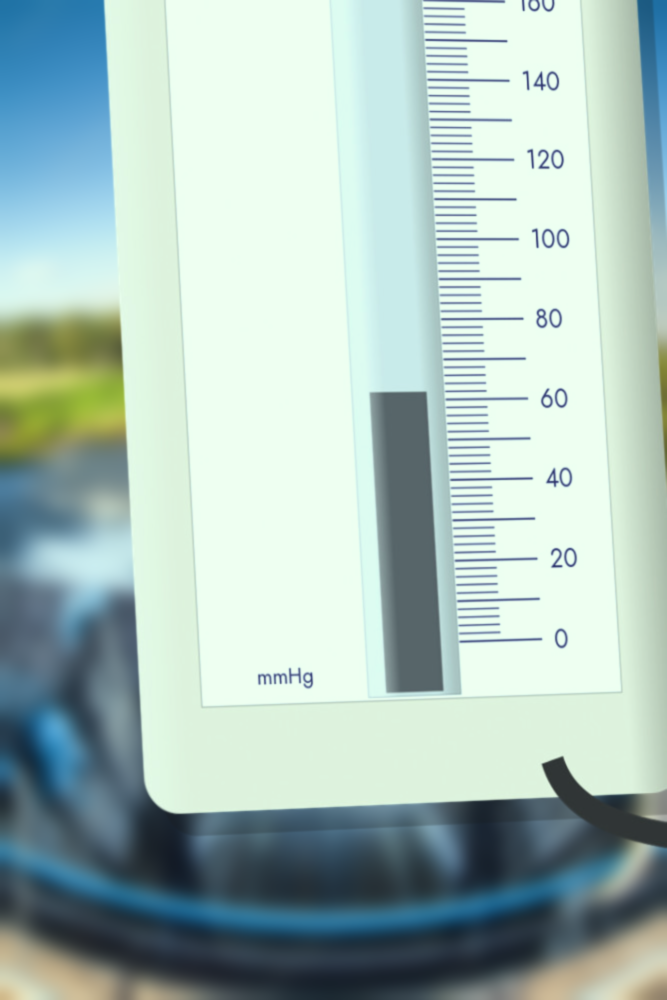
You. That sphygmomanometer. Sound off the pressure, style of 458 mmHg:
62 mmHg
